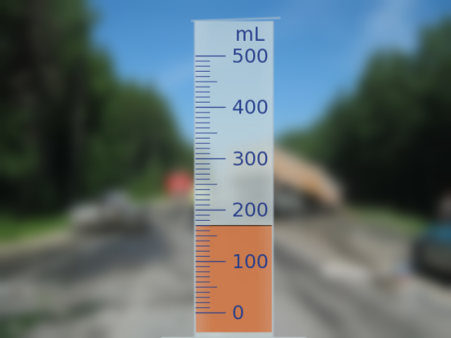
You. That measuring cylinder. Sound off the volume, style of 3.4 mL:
170 mL
